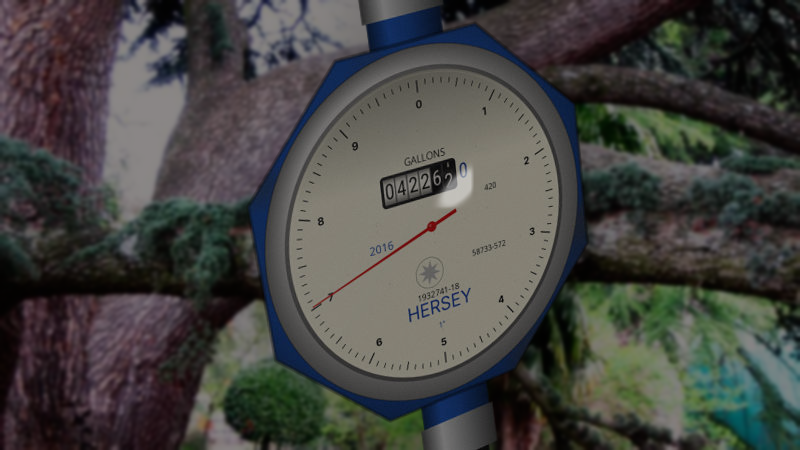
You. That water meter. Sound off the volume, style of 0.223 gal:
422617.0 gal
